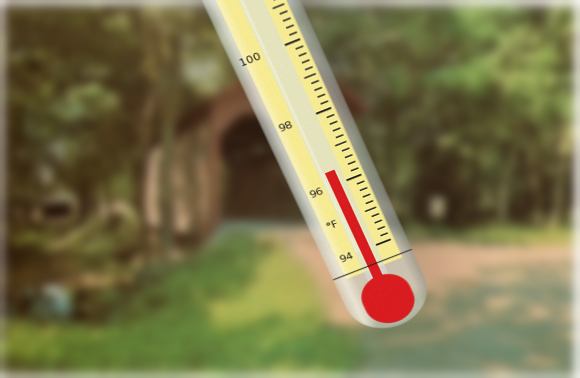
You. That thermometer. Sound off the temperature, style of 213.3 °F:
96.4 °F
